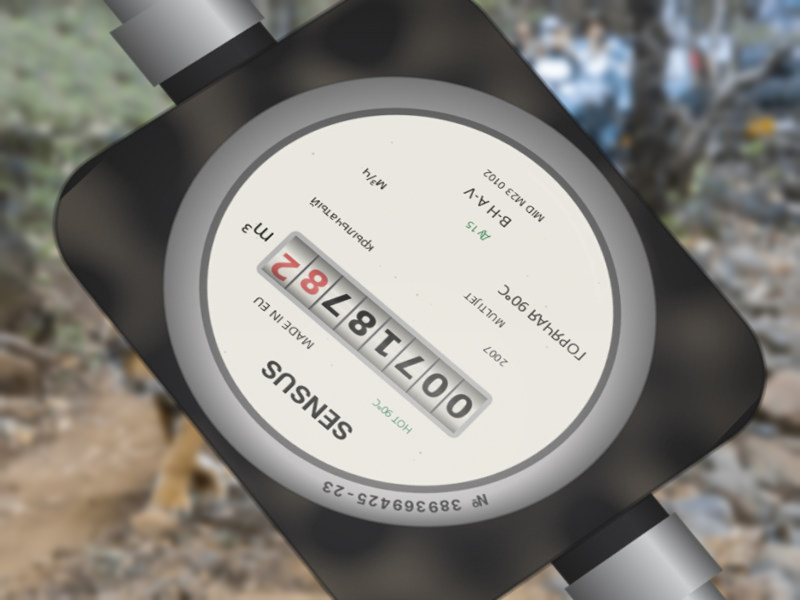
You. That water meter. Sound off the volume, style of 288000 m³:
7187.82 m³
